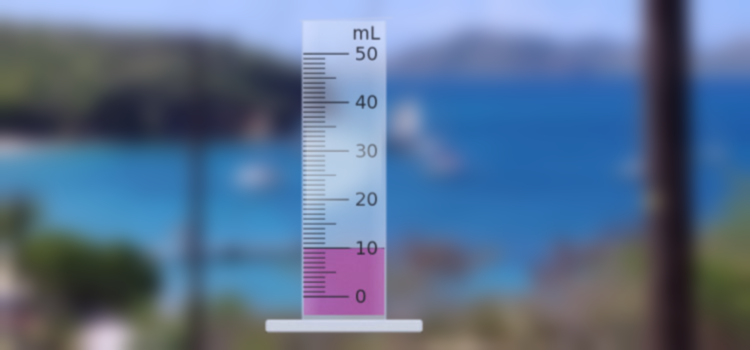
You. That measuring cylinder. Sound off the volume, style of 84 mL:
10 mL
